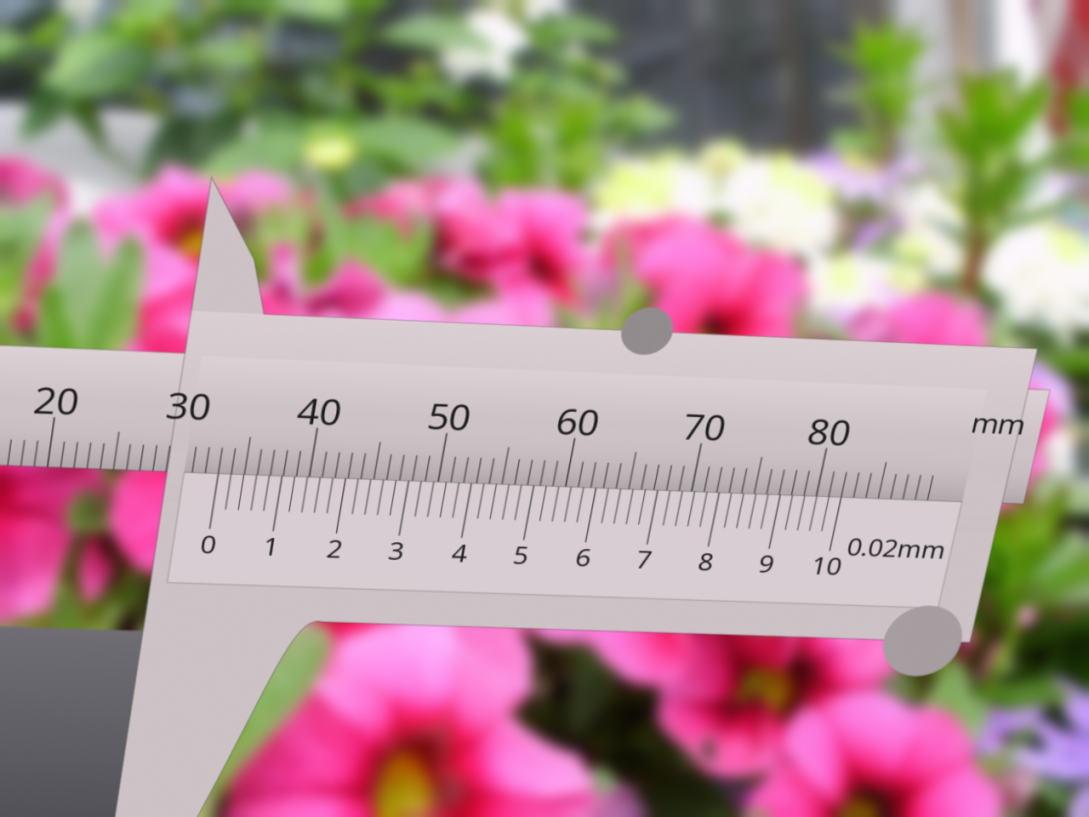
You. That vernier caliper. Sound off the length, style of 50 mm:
33.0 mm
